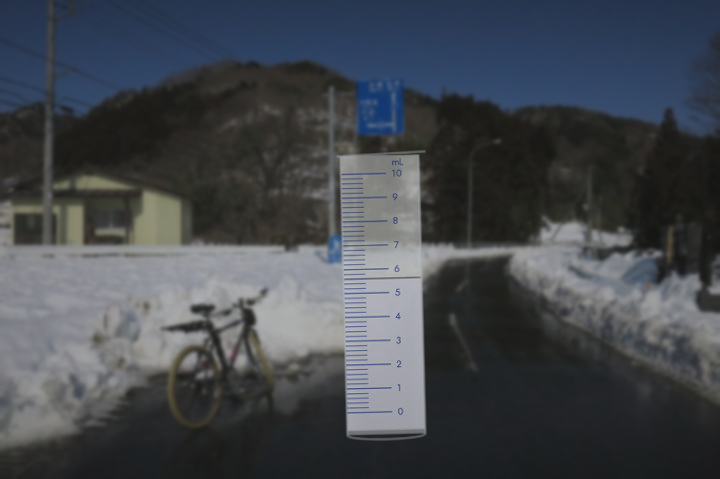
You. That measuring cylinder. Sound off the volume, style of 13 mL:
5.6 mL
